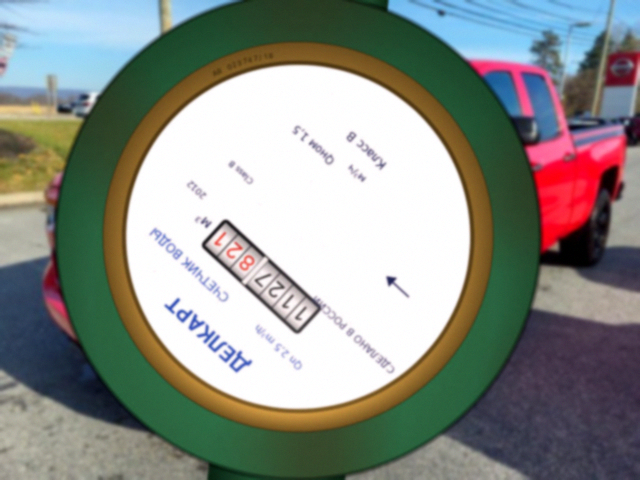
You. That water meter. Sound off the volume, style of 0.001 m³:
1127.821 m³
